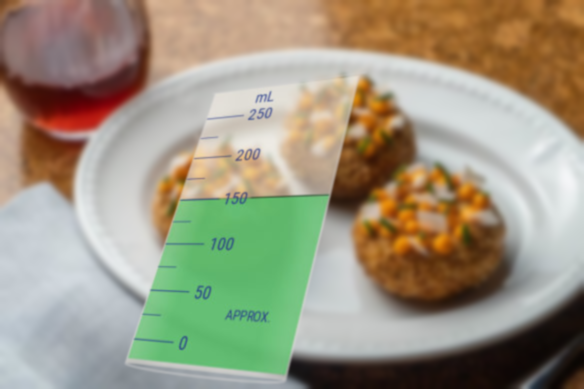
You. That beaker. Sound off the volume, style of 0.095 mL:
150 mL
